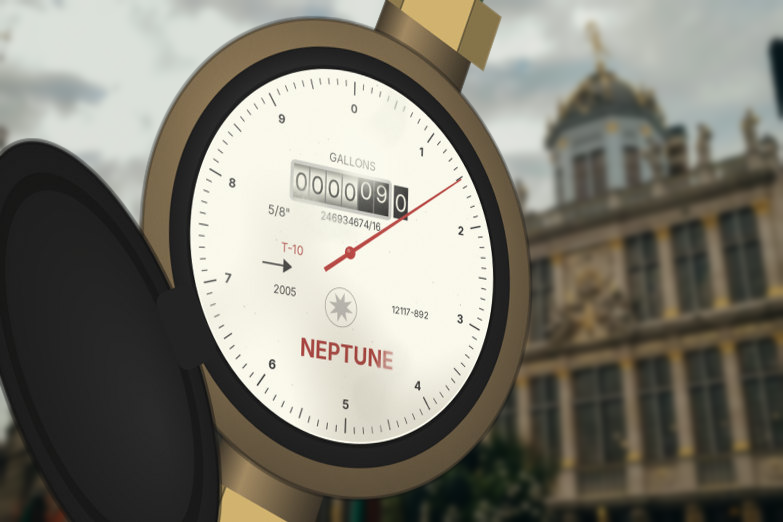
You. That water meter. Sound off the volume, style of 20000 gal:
91.5 gal
